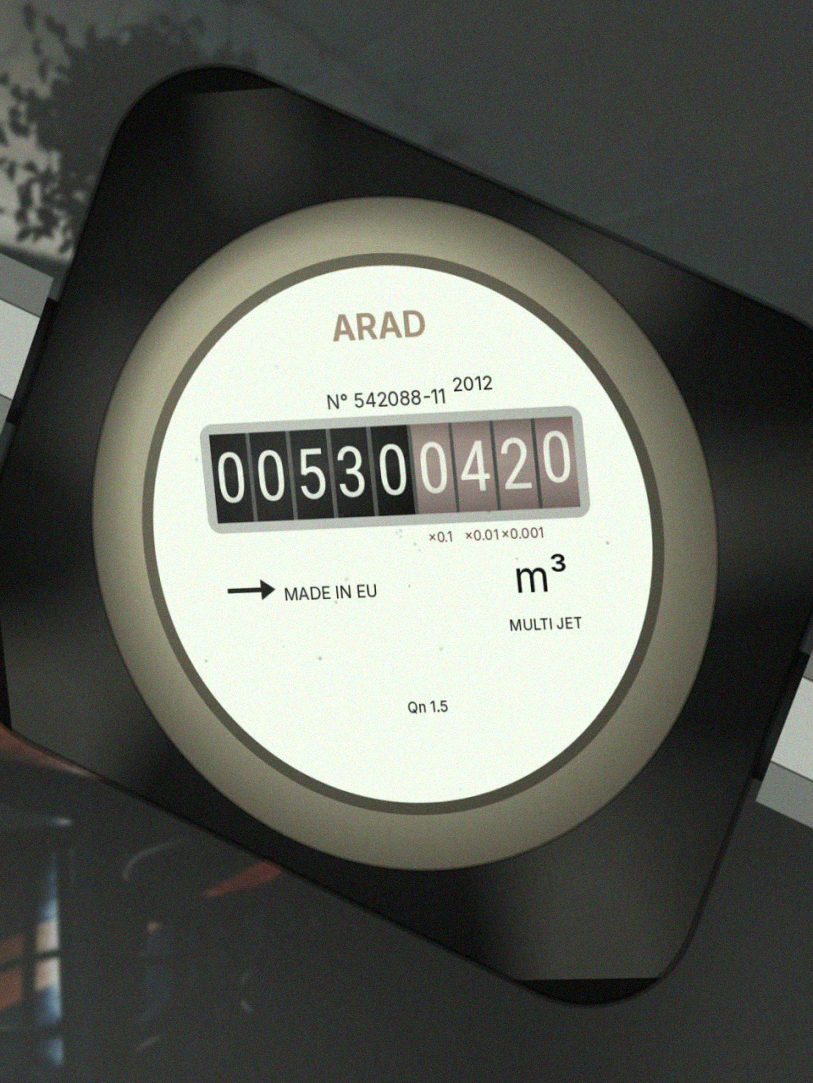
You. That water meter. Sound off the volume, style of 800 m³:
530.0420 m³
